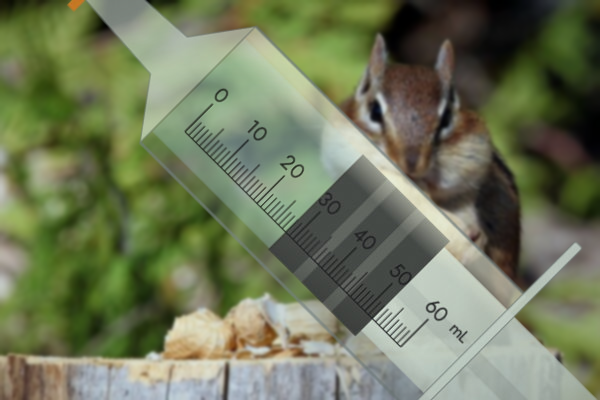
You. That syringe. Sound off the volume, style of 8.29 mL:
28 mL
